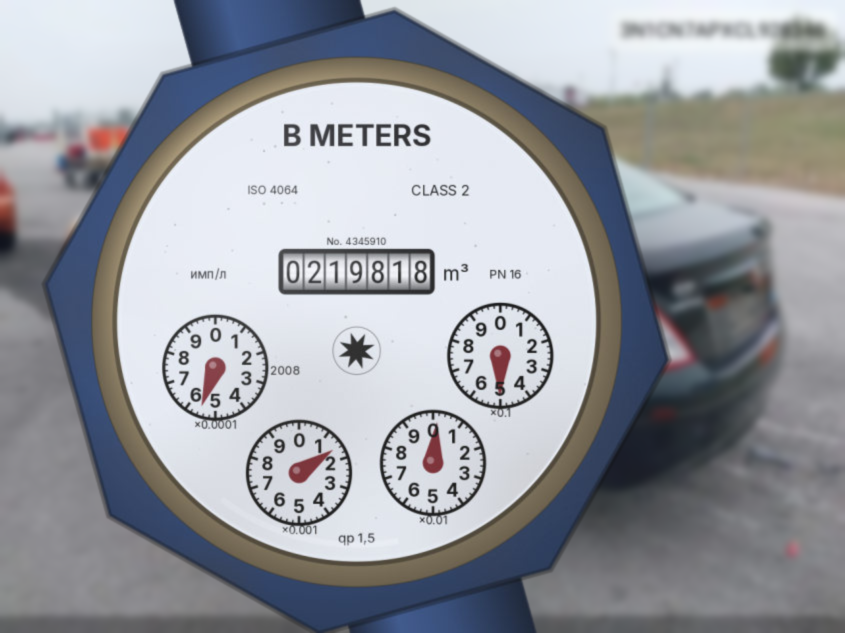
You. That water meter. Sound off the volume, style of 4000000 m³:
219818.5015 m³
